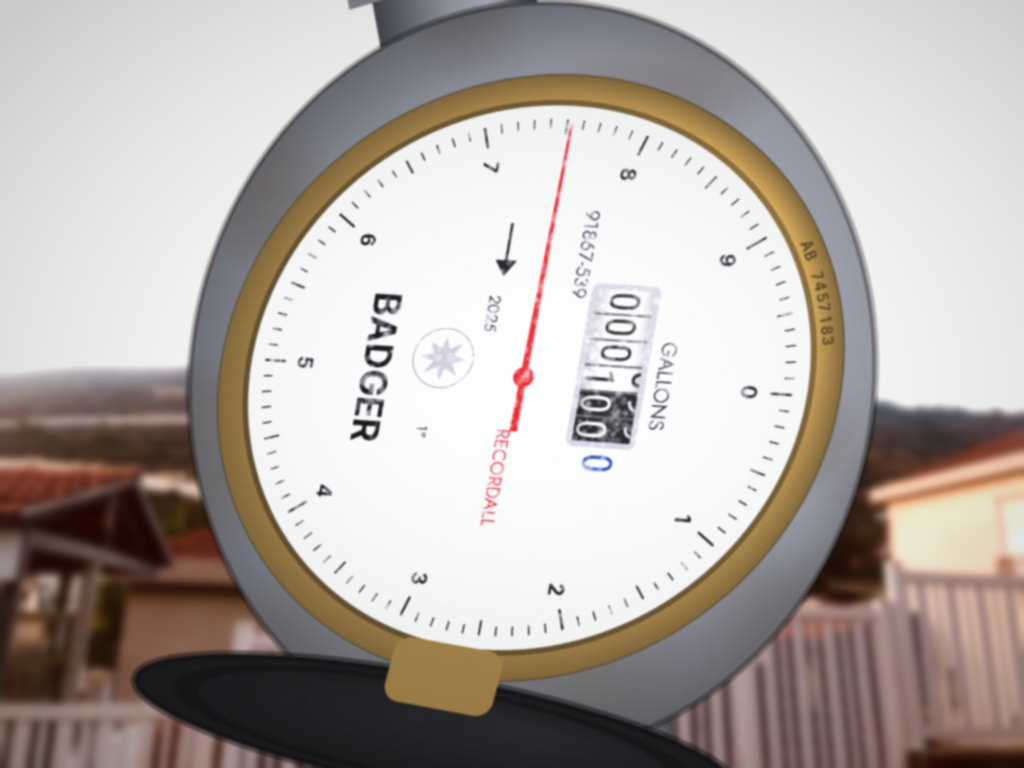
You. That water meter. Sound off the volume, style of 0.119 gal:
997.5 gal
